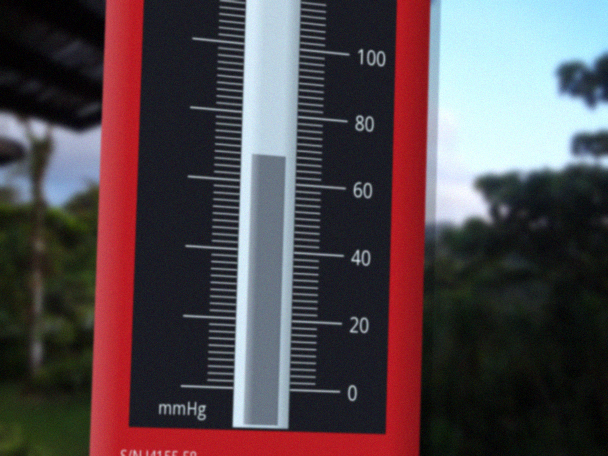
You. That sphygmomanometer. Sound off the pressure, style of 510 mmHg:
68 mmHg
